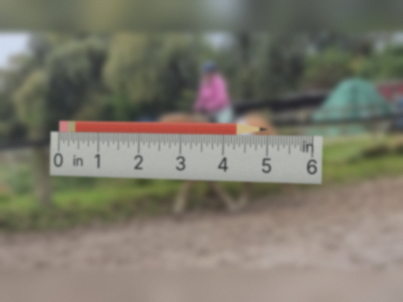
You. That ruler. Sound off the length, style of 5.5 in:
5 in
